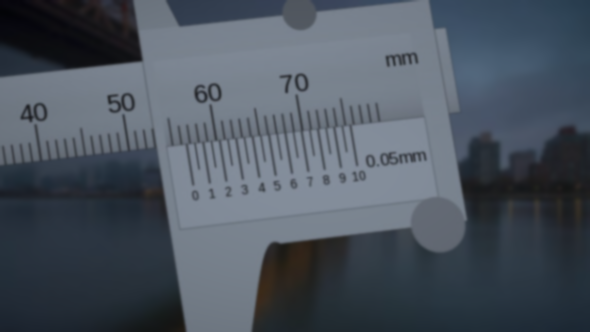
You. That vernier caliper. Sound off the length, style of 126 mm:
56.6 mm
